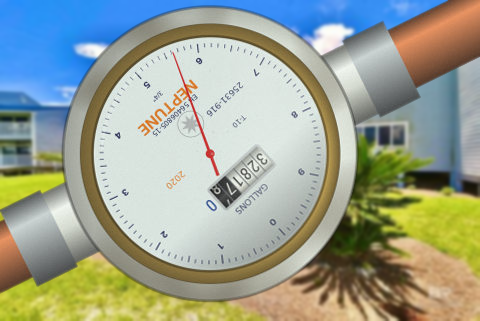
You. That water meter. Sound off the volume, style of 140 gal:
3281775.6 gal
